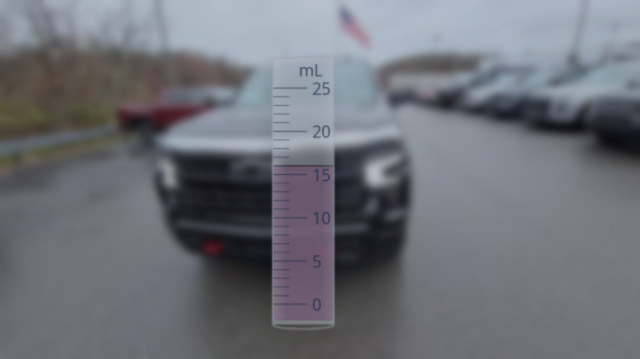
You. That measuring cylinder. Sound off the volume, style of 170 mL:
16 mL
